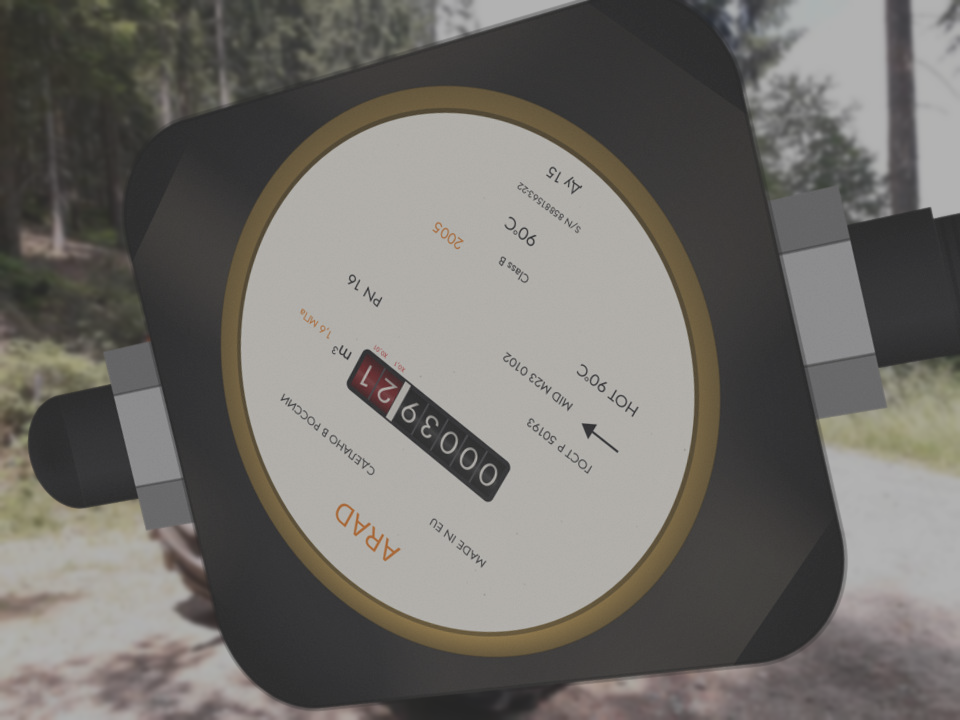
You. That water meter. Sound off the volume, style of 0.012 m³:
39.21 m³
